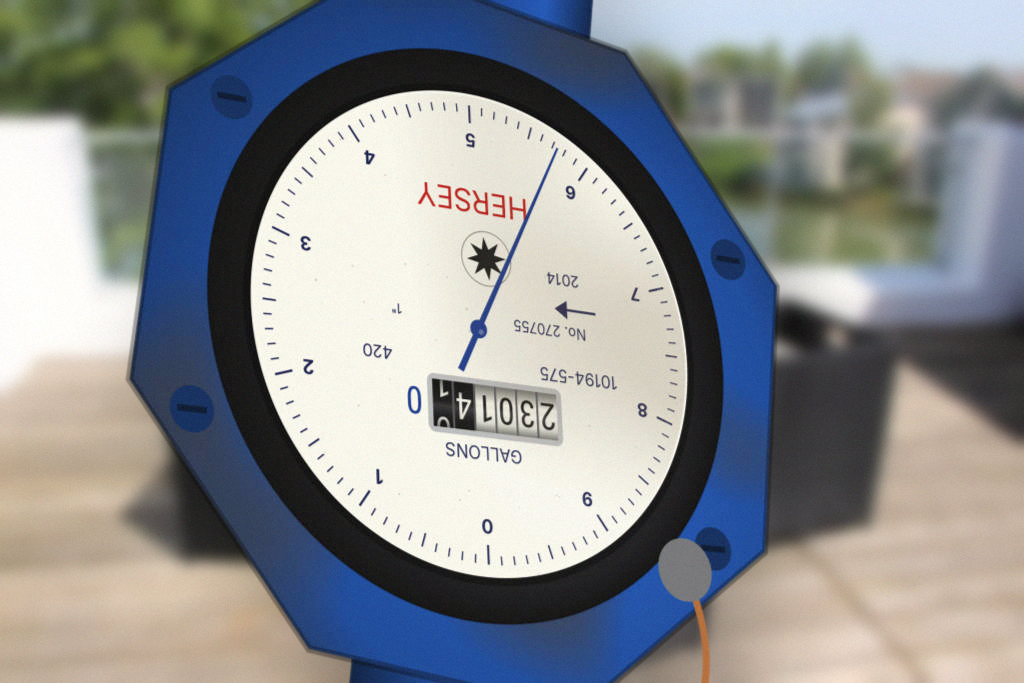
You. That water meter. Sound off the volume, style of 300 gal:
2301405.7 gal
